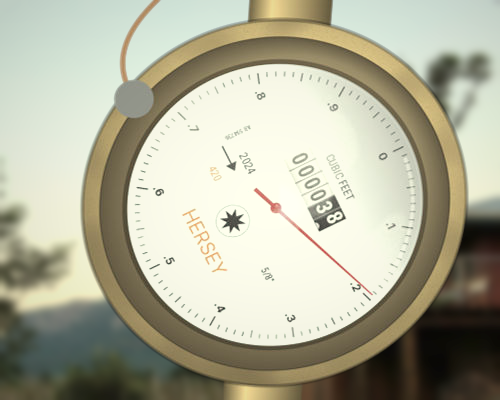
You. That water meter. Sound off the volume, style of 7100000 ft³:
38.19 ft³
